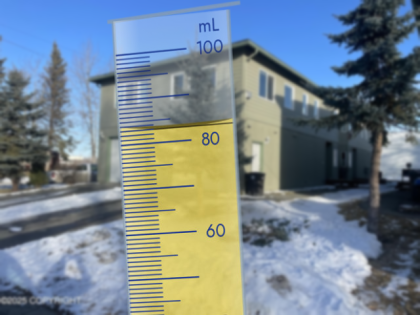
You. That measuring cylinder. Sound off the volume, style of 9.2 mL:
83 mL
